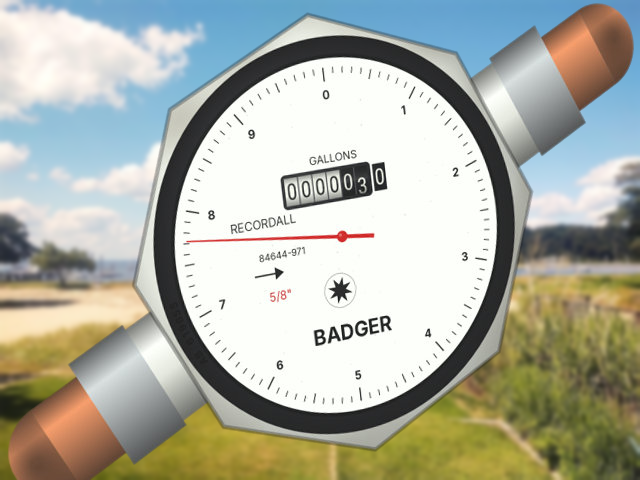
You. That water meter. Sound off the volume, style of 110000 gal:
27.7 gal
